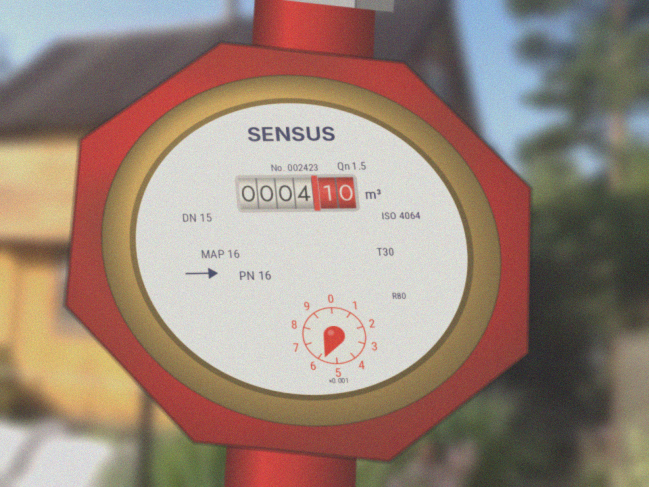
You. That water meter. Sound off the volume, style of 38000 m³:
4.105 m³
